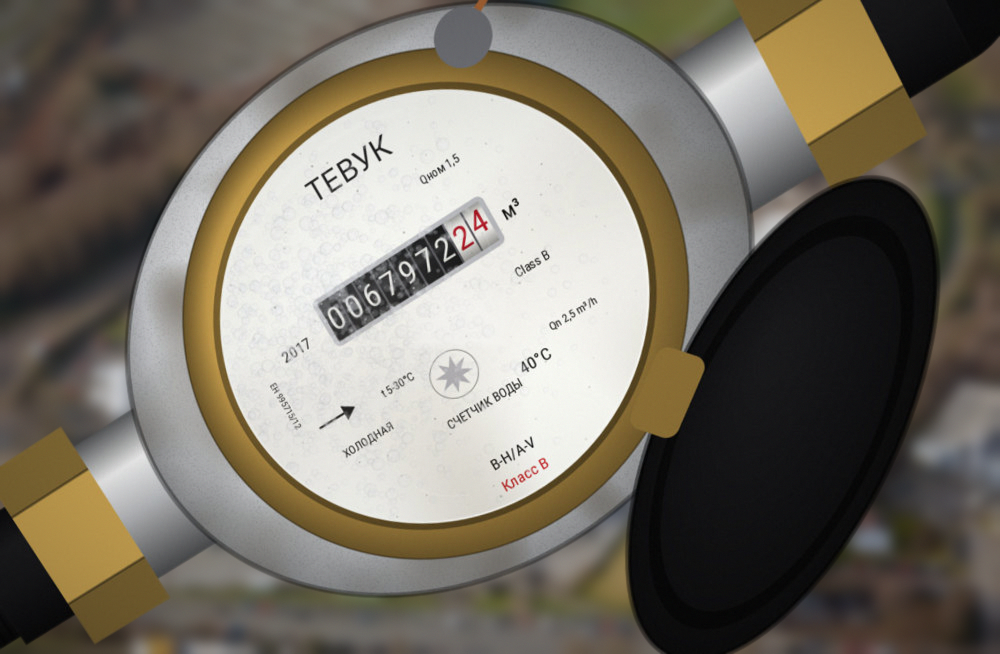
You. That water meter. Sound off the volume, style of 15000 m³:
67972.24 m³
